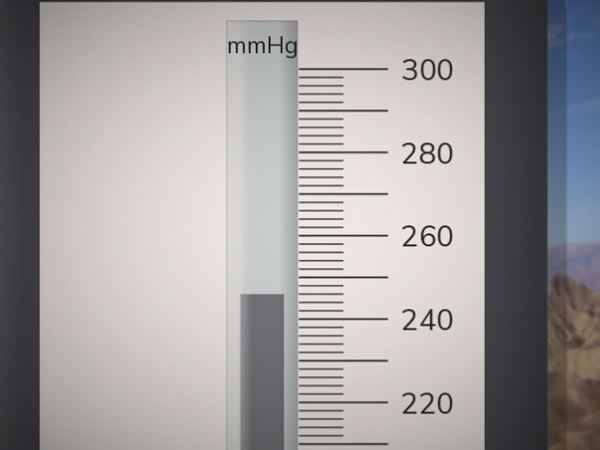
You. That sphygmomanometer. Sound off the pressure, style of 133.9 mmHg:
246 mmHg
